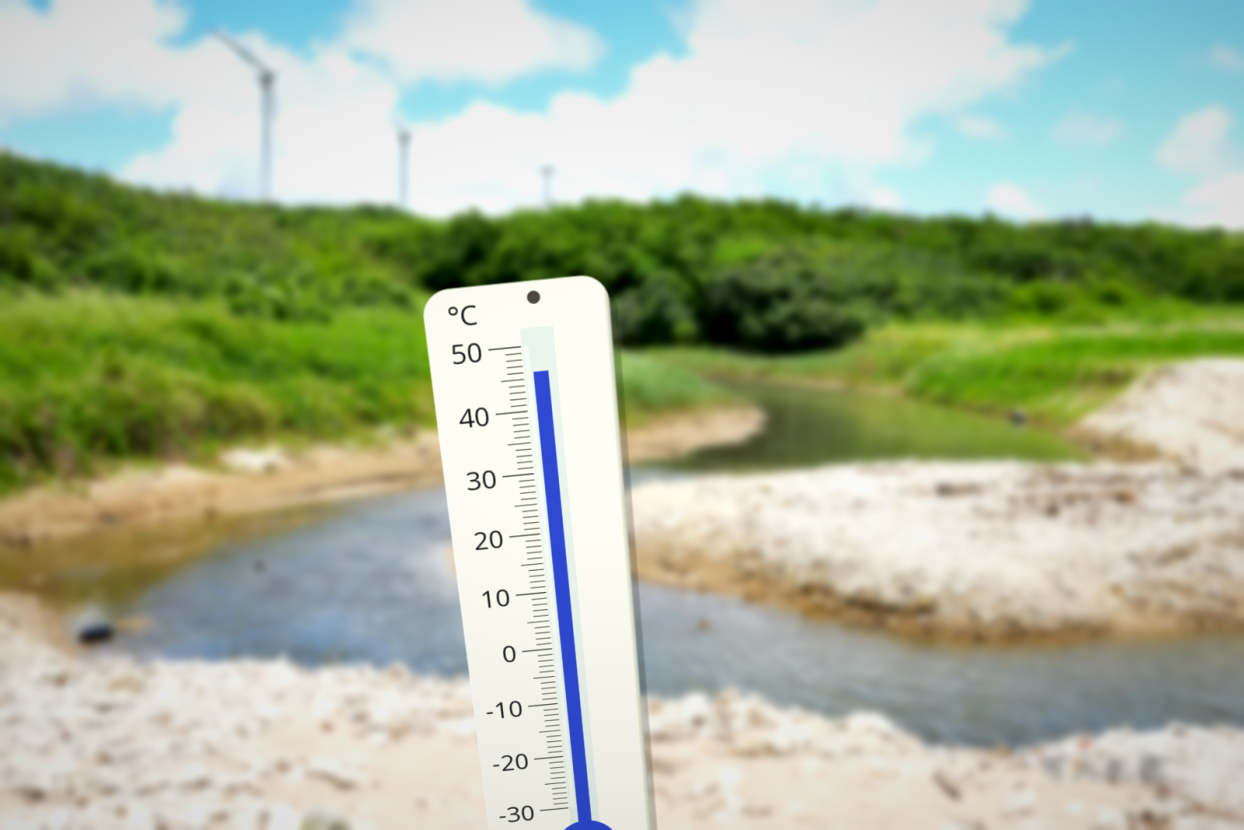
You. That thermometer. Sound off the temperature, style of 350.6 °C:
46 °C
